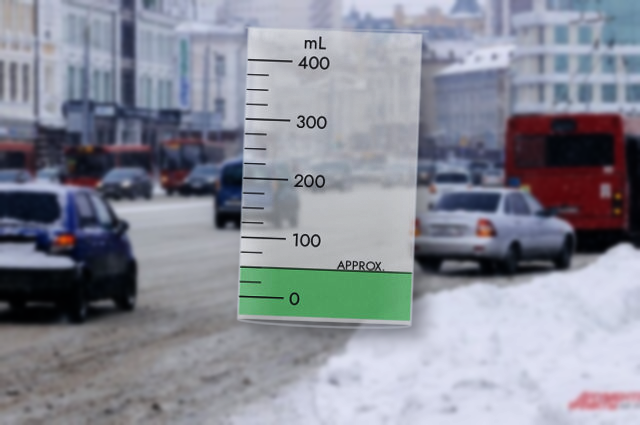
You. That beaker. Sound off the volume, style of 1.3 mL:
50 mL
